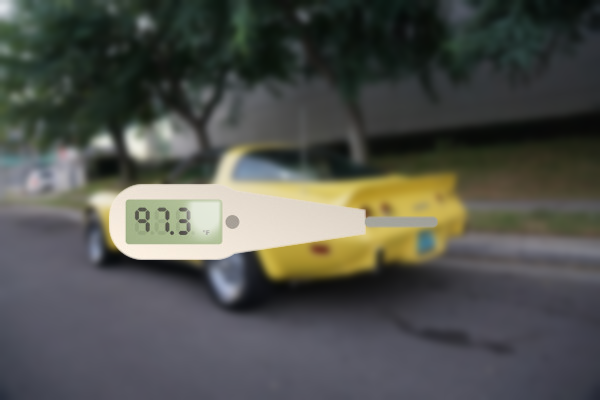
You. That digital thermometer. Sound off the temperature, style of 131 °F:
97.3 °F
